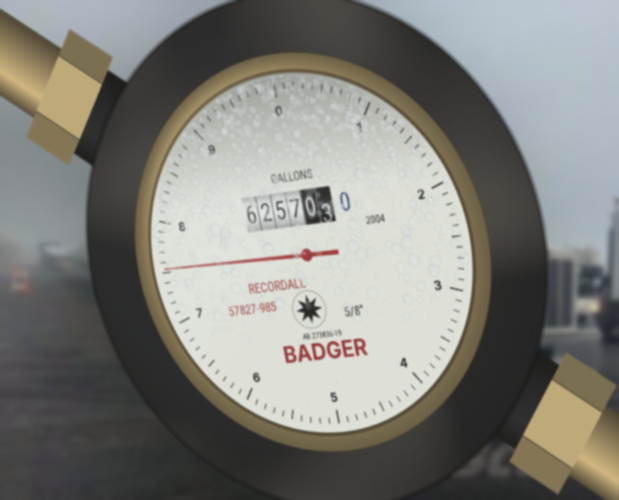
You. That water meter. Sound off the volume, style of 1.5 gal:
6257027.5 gal
